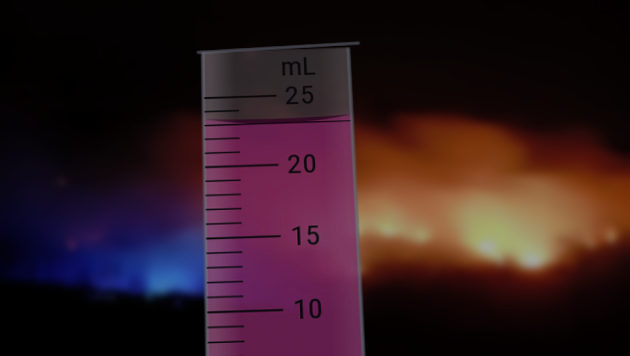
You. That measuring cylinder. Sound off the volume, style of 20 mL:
23 mL
